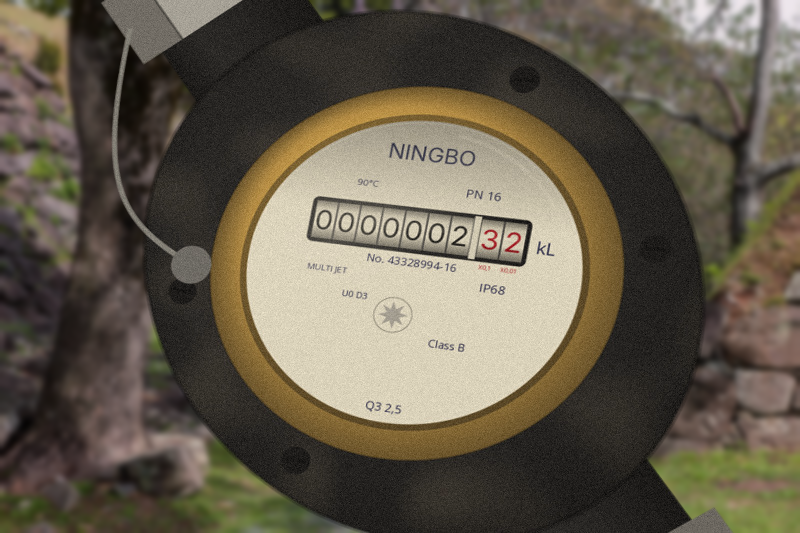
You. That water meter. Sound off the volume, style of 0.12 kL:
2.32 kL
